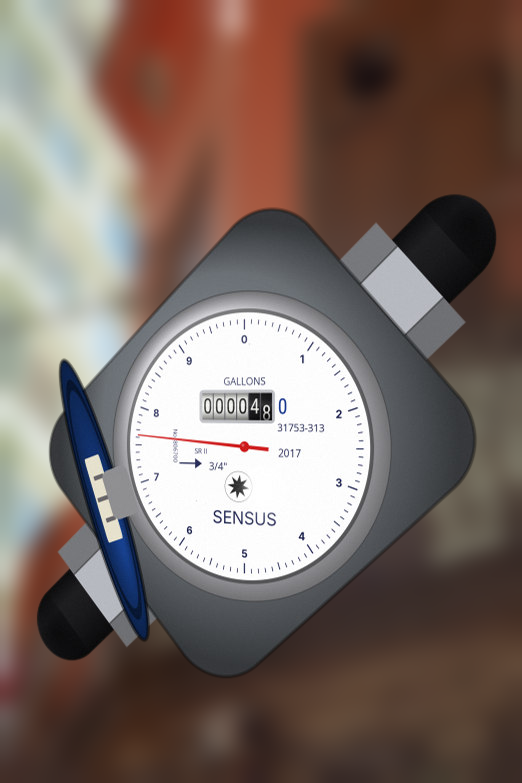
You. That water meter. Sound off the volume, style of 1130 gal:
477.6 gal
